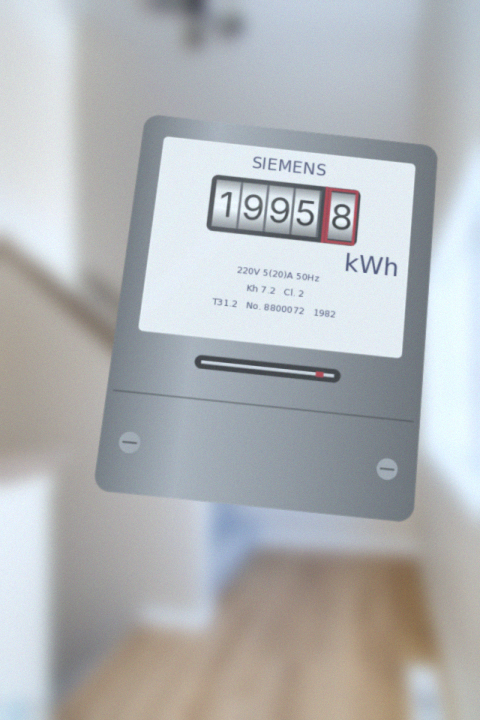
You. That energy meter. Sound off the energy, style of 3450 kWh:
1995.8 kWh
